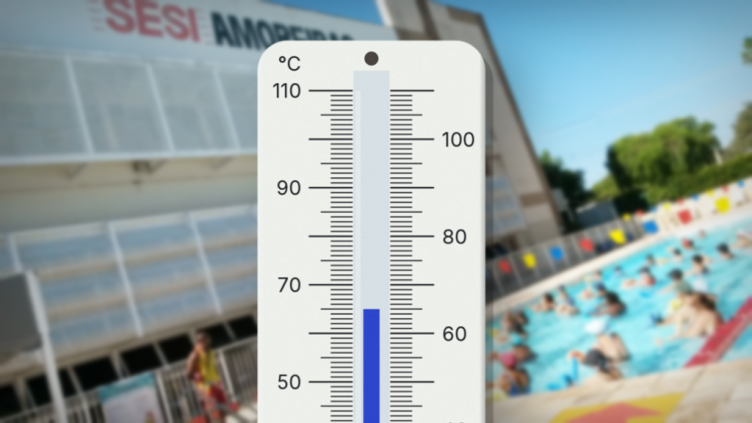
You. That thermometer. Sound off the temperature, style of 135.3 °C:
65 °C
